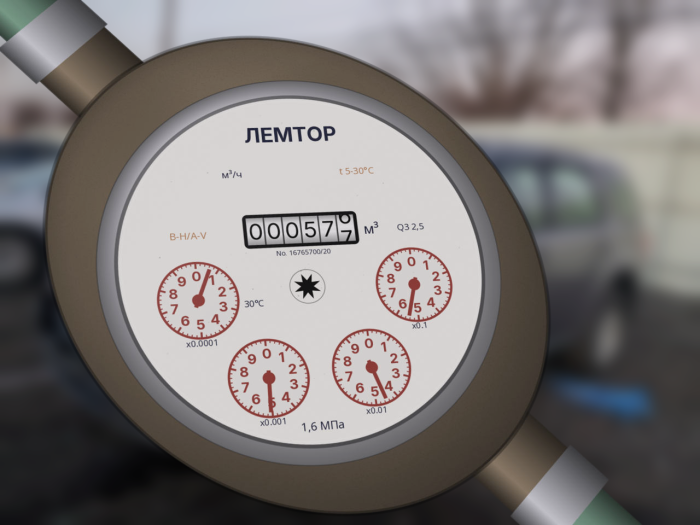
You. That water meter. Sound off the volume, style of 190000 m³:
576.5450 m³
